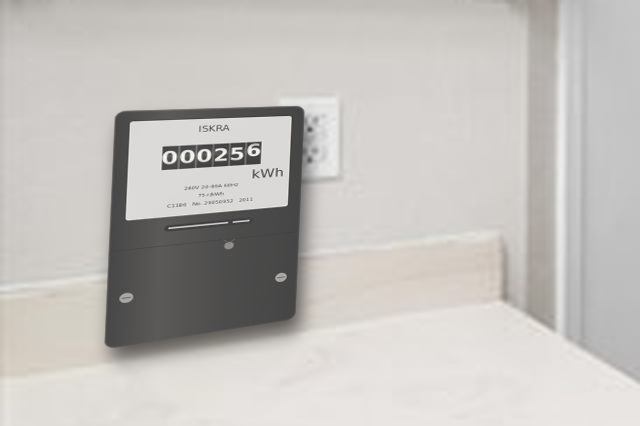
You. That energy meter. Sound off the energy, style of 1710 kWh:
256 kWh
